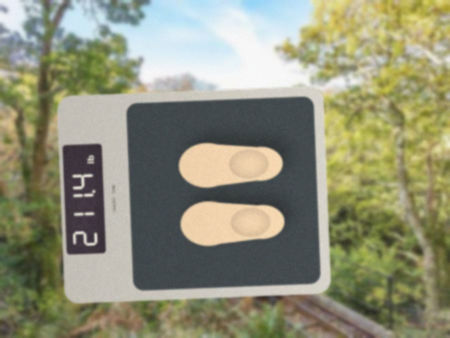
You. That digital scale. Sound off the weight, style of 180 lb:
211.4 lb
